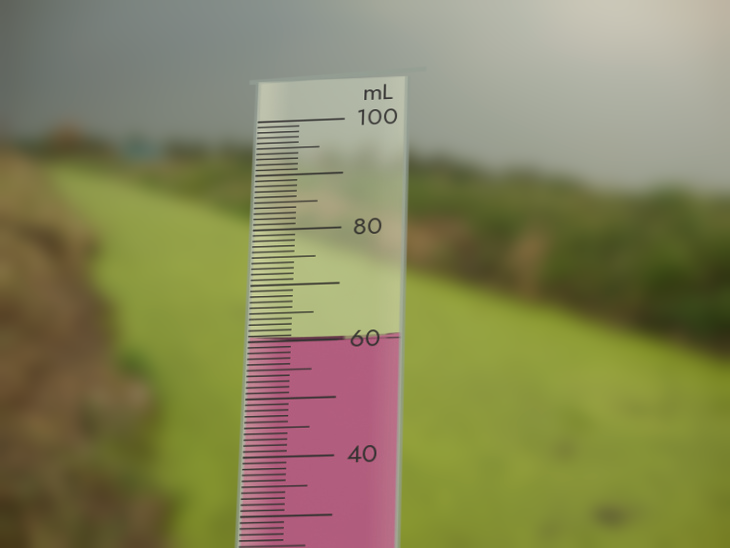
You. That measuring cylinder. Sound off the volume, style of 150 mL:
60 mL
